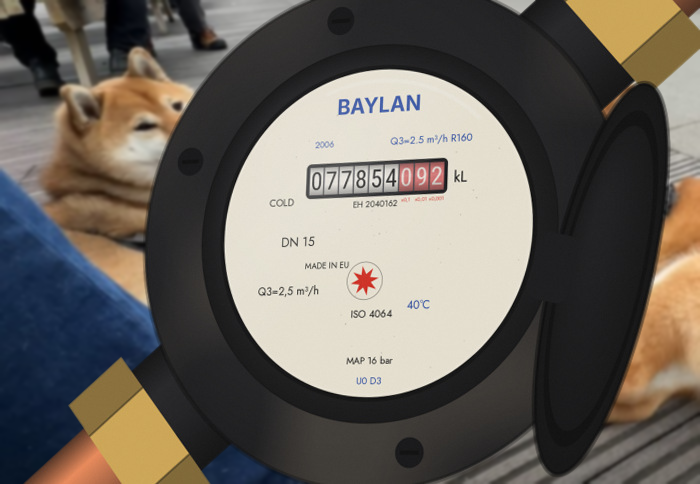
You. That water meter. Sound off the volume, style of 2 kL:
77854.092 kL
